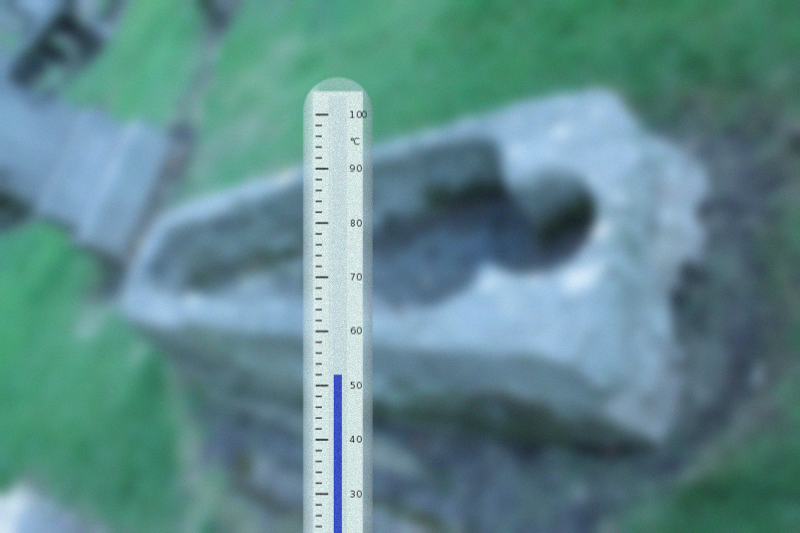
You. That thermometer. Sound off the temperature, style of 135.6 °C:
52 °C
